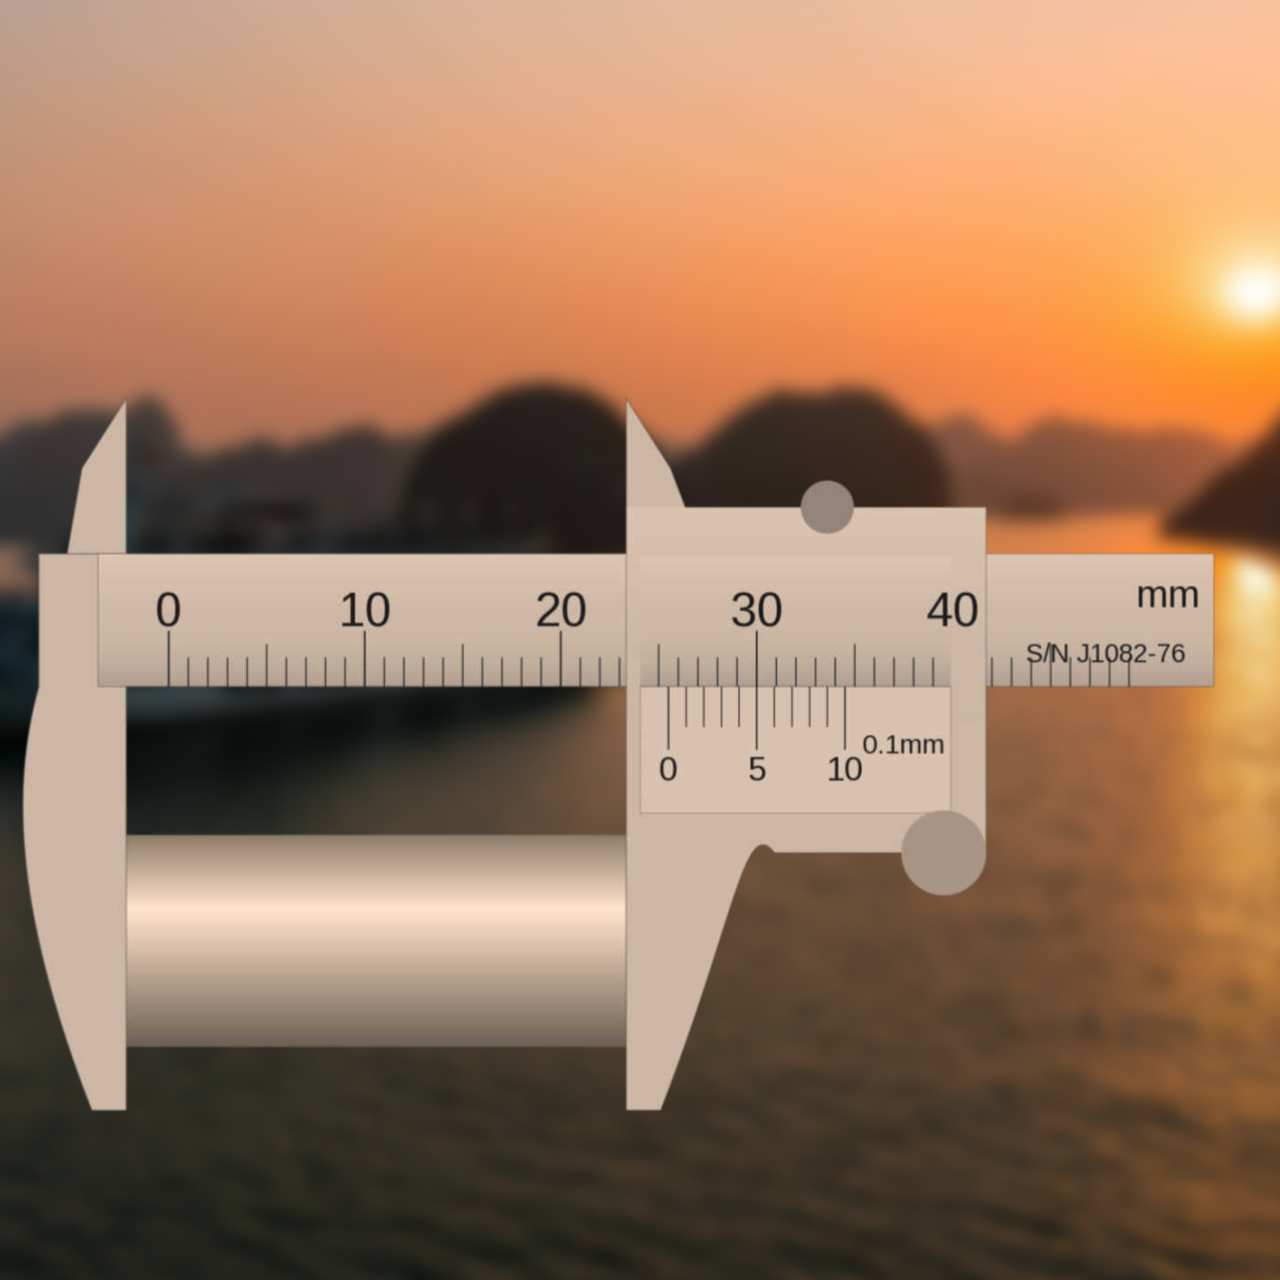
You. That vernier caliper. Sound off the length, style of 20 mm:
25.5 mm
